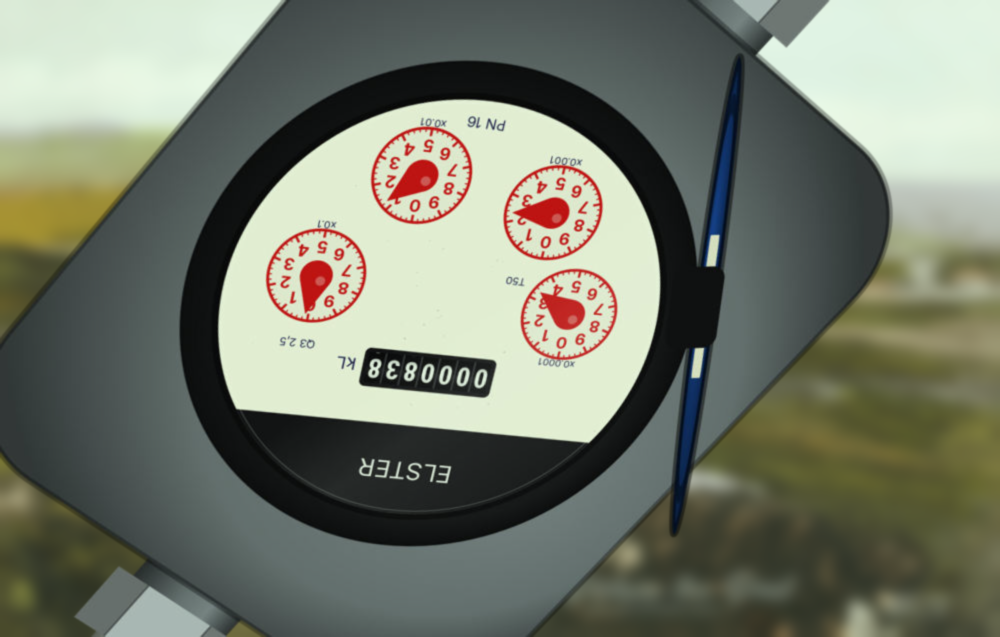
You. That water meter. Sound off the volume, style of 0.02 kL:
838.0123 kL
